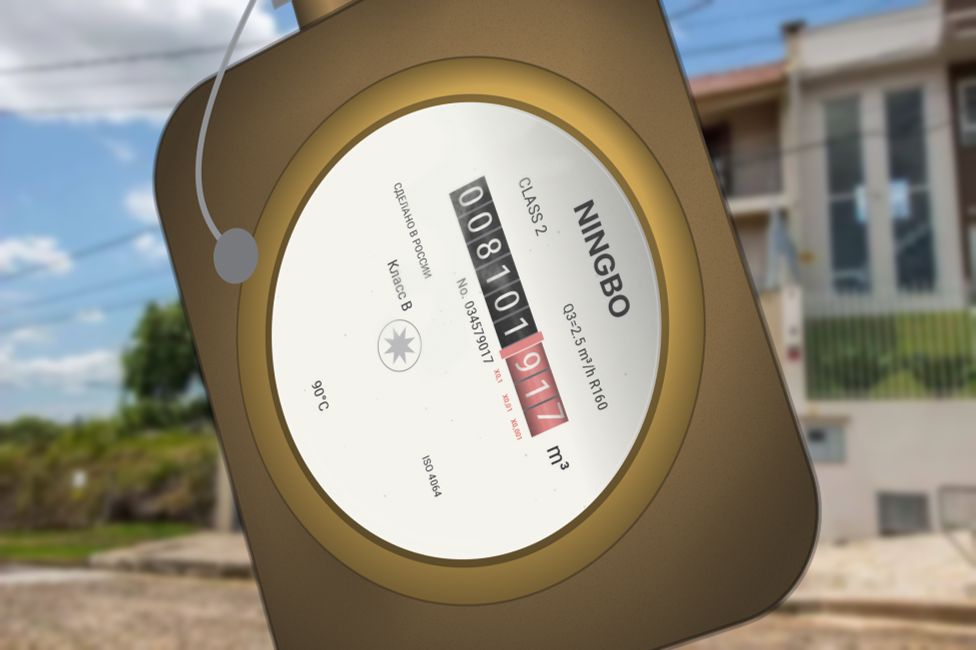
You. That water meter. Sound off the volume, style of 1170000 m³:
8101.917 m³
